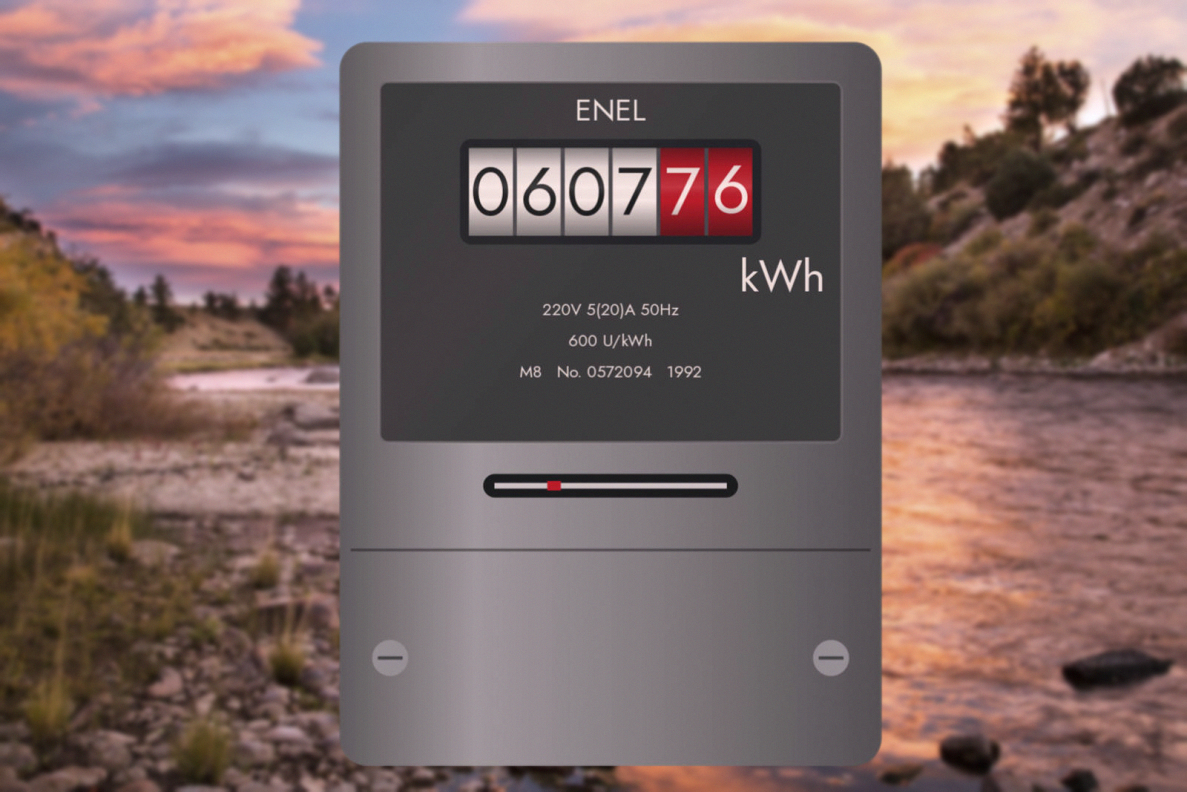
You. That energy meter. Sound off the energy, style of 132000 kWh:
607.76 kWh
